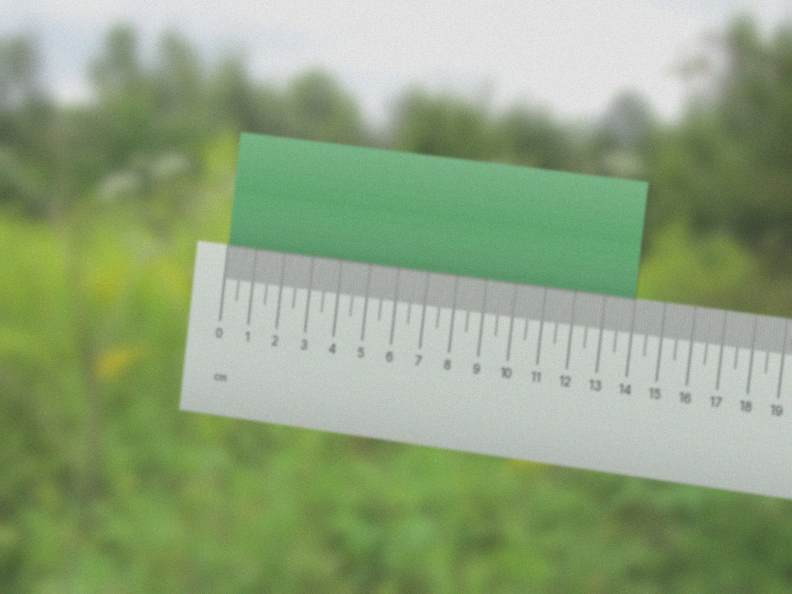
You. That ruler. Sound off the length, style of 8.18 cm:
14 cm
